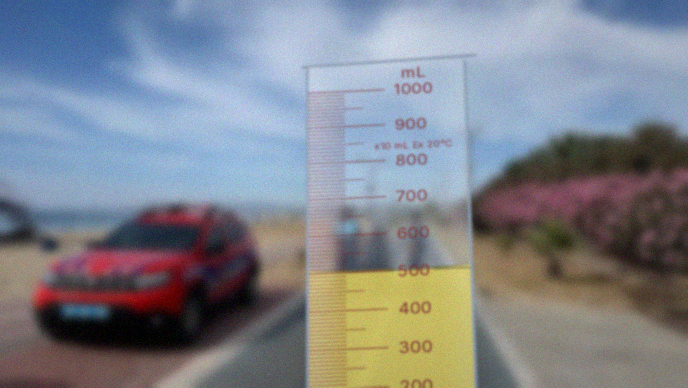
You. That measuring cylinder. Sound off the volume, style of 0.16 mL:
500 mL
